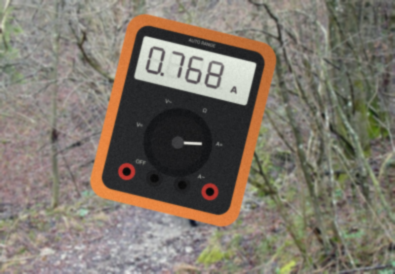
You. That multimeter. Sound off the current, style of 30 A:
0.768 A
